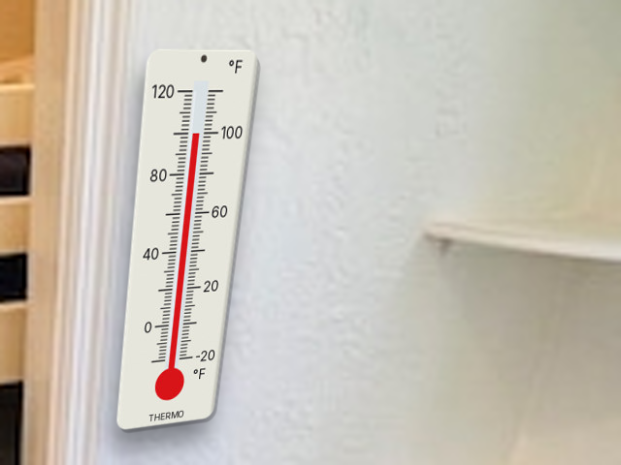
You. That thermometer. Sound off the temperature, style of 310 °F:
100 °F
